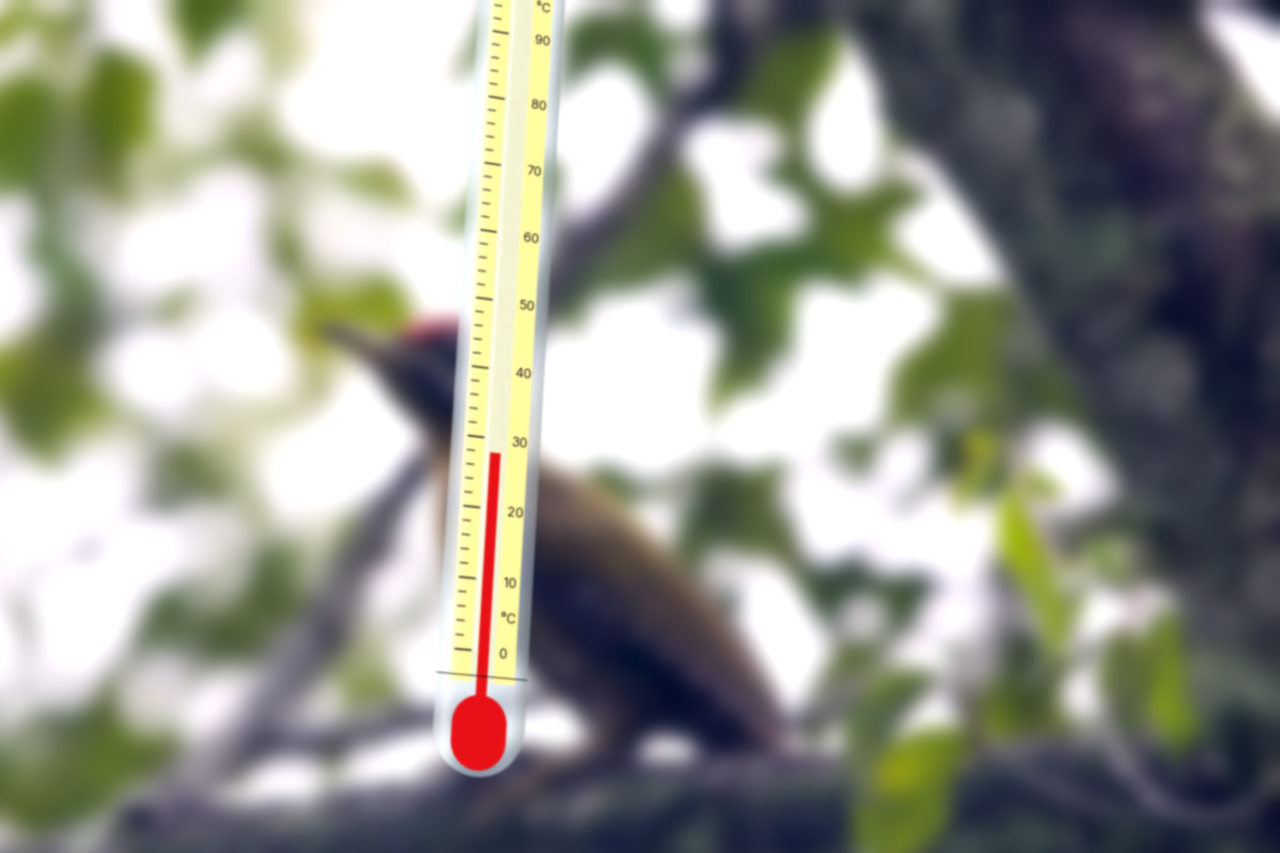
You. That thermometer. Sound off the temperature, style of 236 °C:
28 °C
